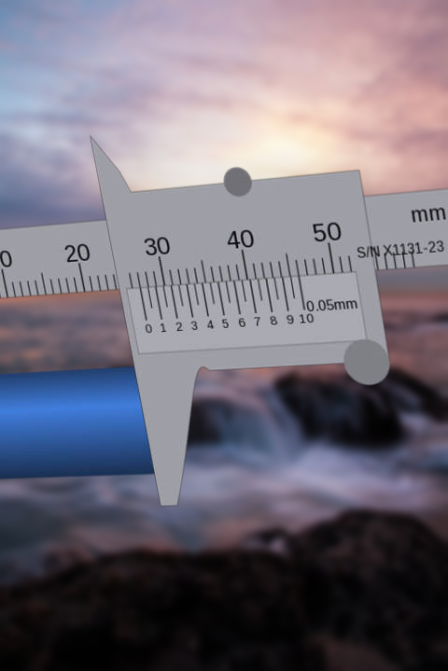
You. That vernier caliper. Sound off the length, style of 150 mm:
27.0 mm
